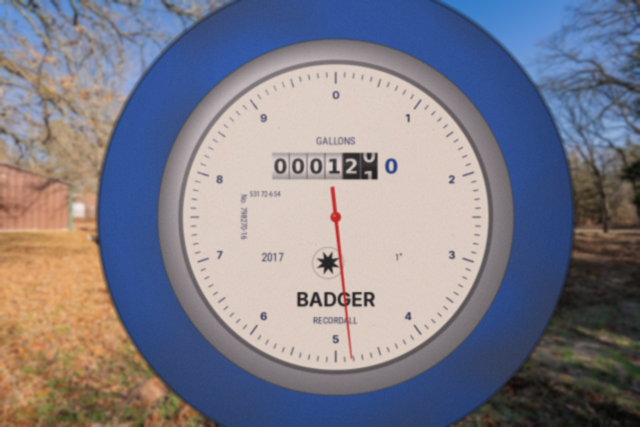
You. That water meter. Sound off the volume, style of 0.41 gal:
1204.8 gal
